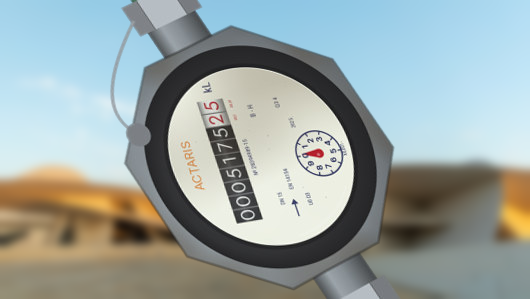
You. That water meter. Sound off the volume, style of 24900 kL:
5175.250 kL
